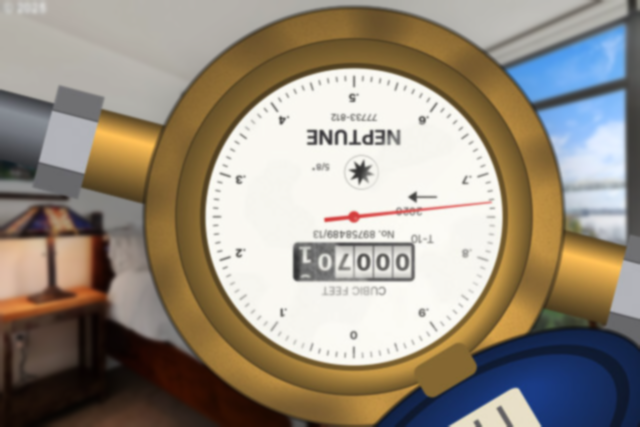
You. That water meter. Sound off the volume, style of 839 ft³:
700.73 ft³
